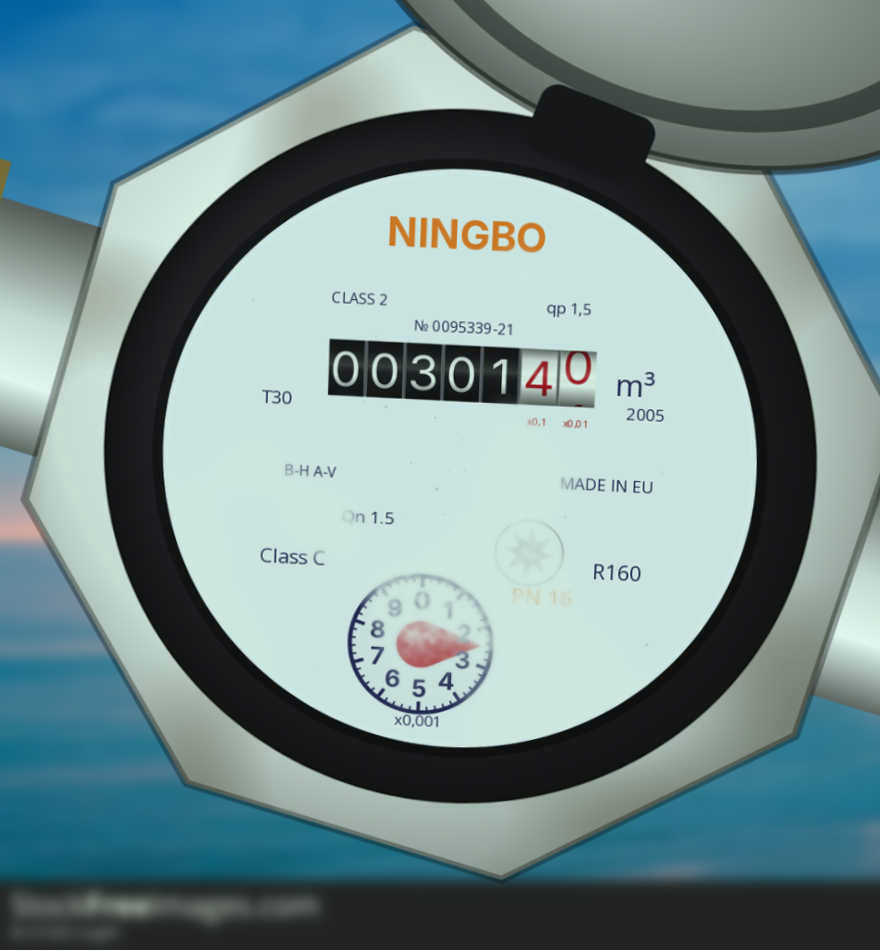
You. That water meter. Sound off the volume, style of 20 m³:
301.402 m³
